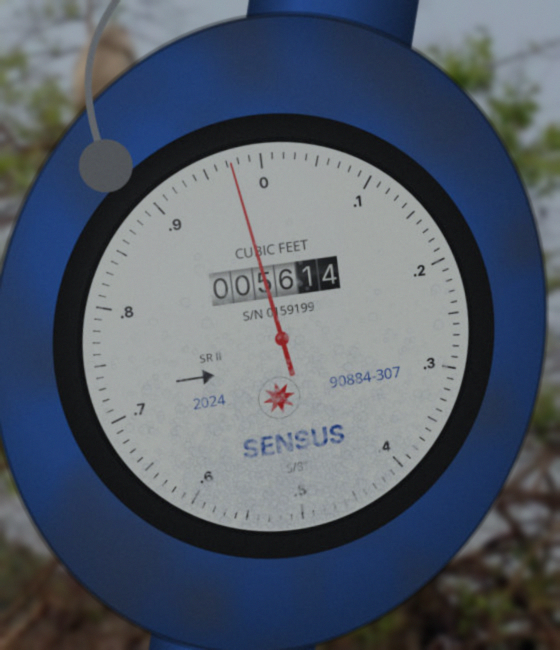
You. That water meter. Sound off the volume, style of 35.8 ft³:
5613.97 ft³
